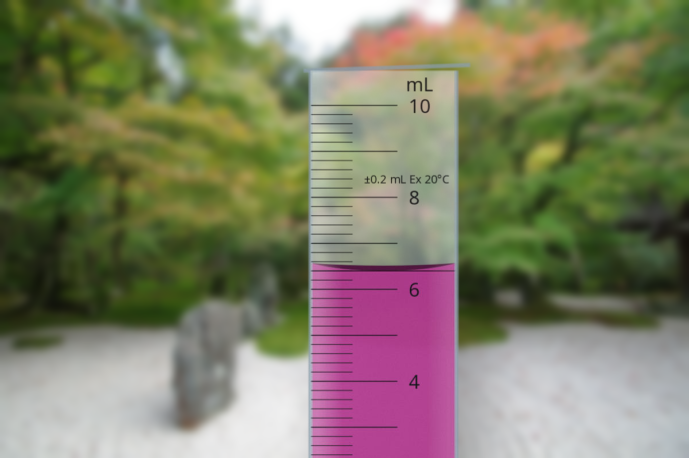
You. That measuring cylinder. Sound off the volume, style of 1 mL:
6.4 mL
